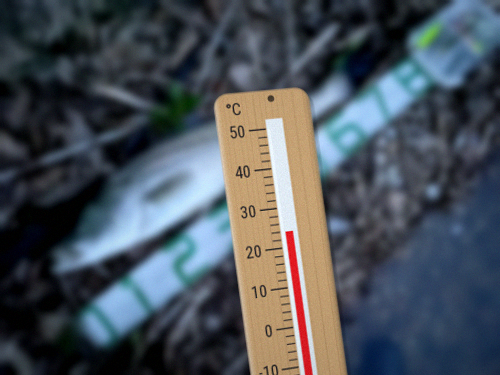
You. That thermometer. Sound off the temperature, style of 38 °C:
24 °C
